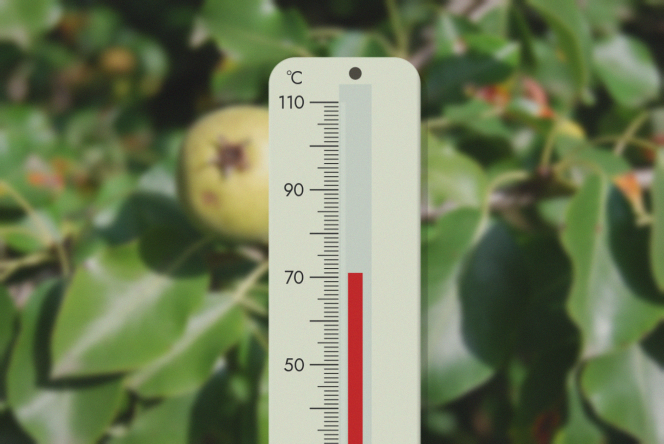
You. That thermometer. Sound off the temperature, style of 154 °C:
71 °C
